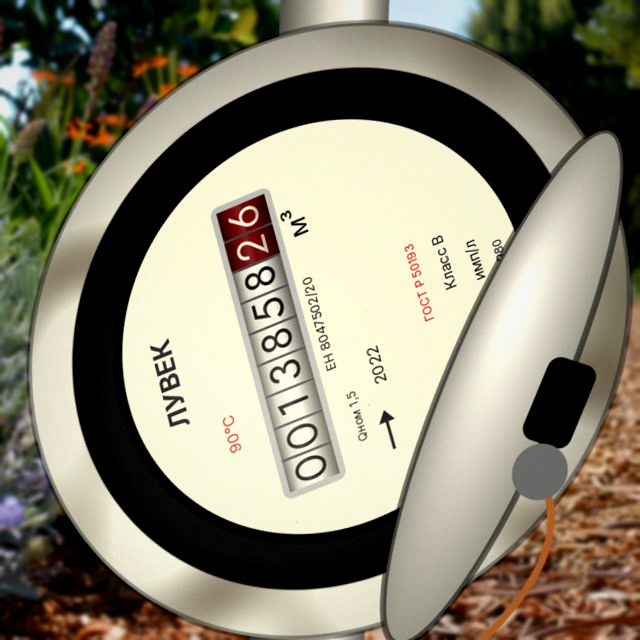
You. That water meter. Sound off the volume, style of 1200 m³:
13858.26 m³
